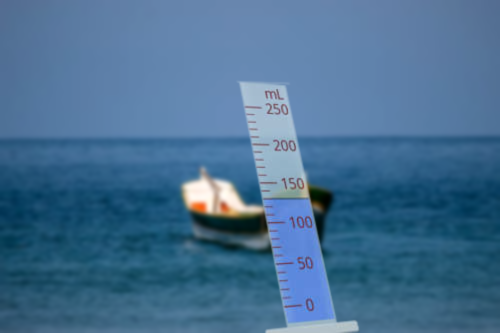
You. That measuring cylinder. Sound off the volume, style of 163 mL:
130 mL
